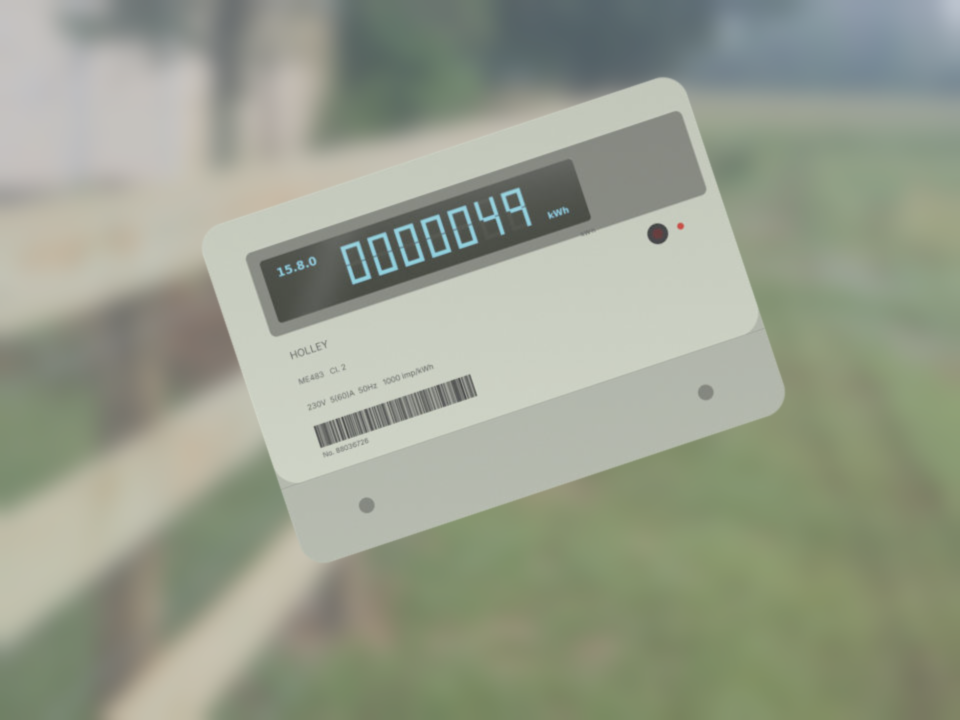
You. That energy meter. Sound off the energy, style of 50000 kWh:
49 kWh
